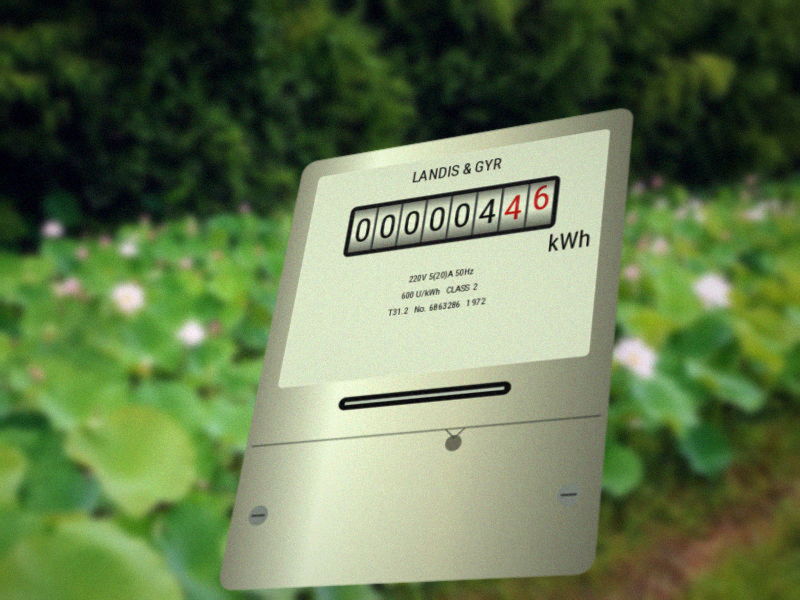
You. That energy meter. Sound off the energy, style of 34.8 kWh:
4.46 kWh
